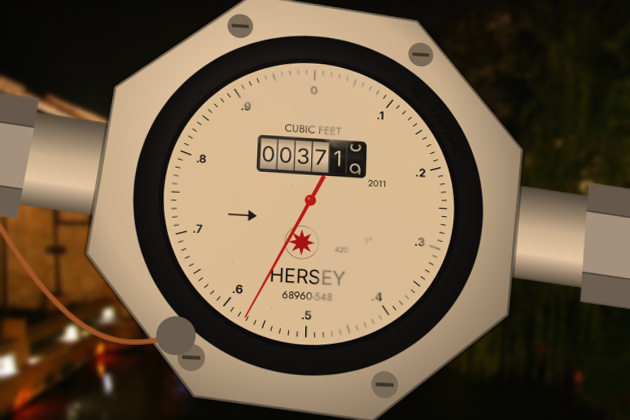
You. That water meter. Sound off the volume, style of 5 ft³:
3718.57 ft³
